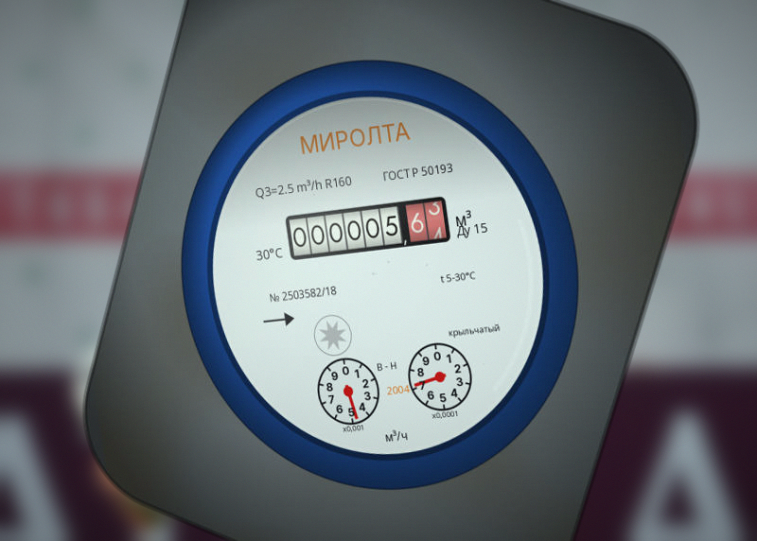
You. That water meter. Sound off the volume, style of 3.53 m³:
5.6347 m³
